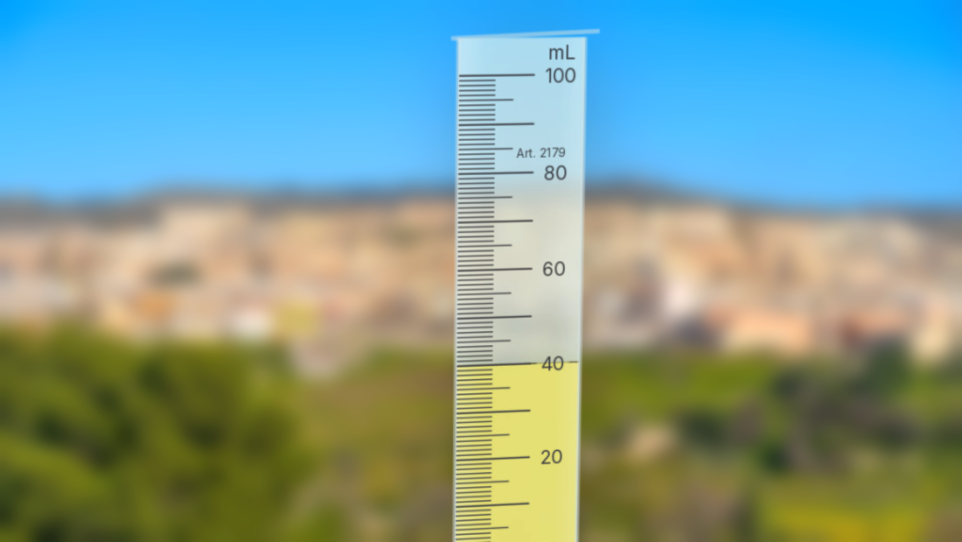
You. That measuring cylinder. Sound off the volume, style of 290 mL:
40 mL
